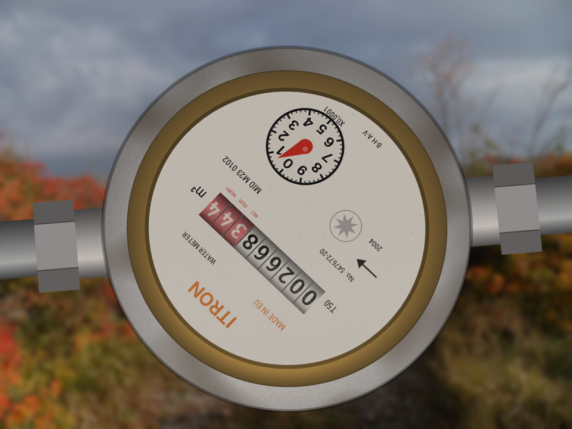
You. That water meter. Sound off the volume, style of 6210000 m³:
2668.3440 m³
